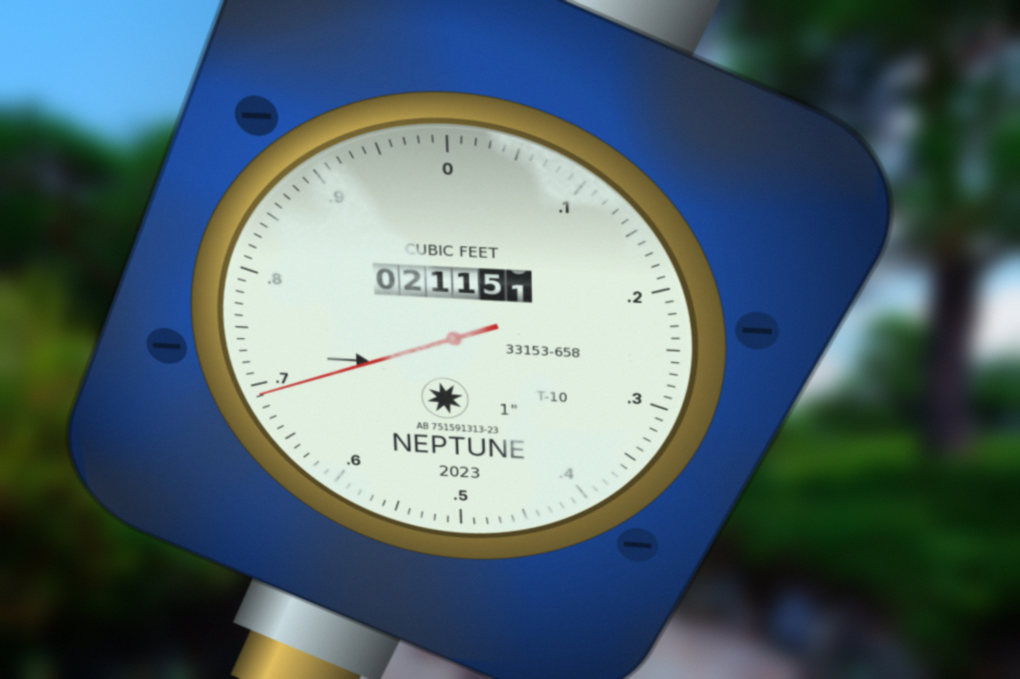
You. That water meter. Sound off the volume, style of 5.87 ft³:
21150.69 ft³
